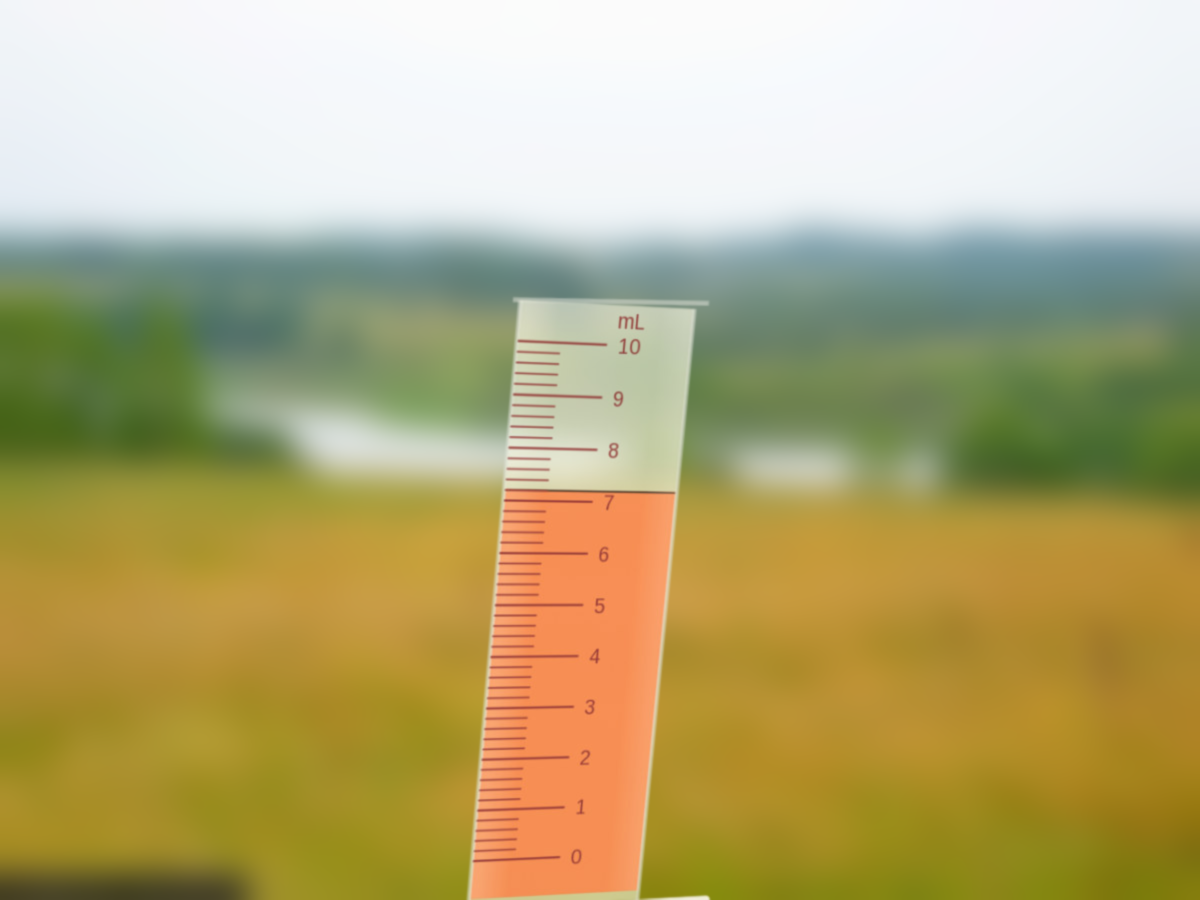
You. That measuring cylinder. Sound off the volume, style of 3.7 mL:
7.2 mL
